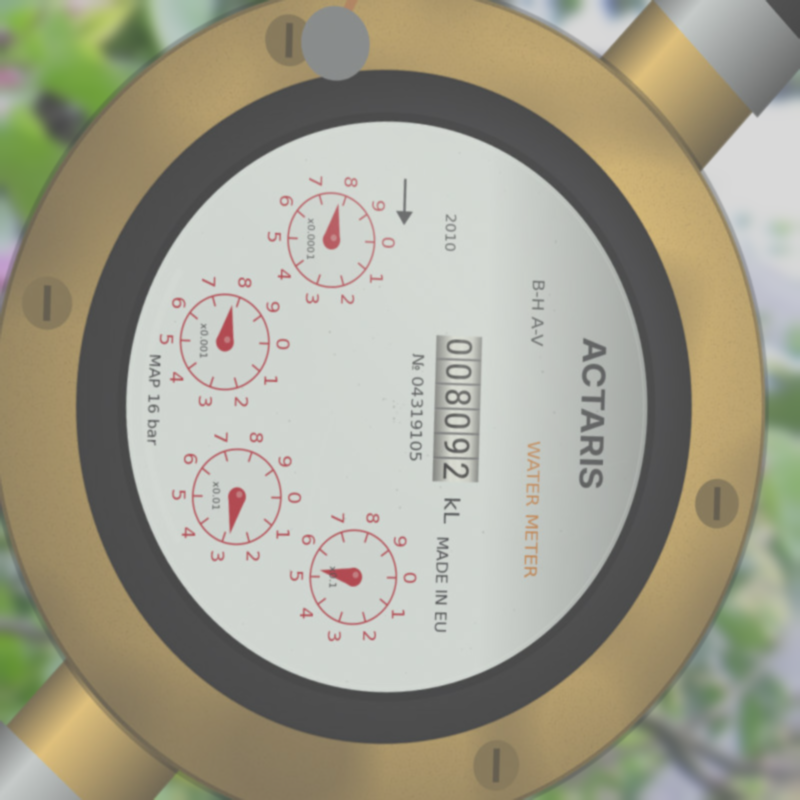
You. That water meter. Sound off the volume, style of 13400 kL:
8092.5277 kL
